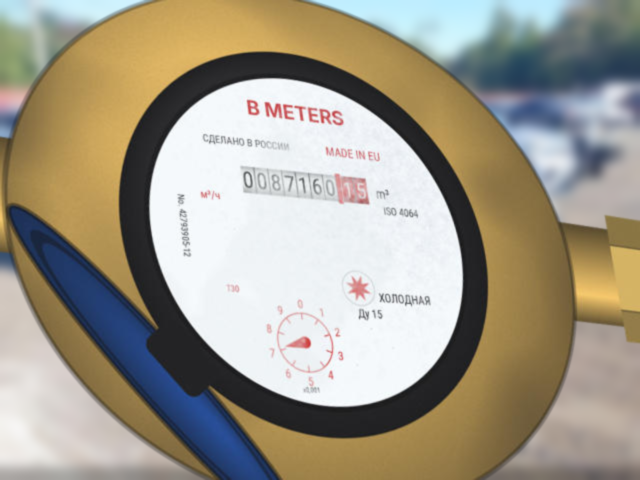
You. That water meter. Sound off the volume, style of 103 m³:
87160.157 m³
